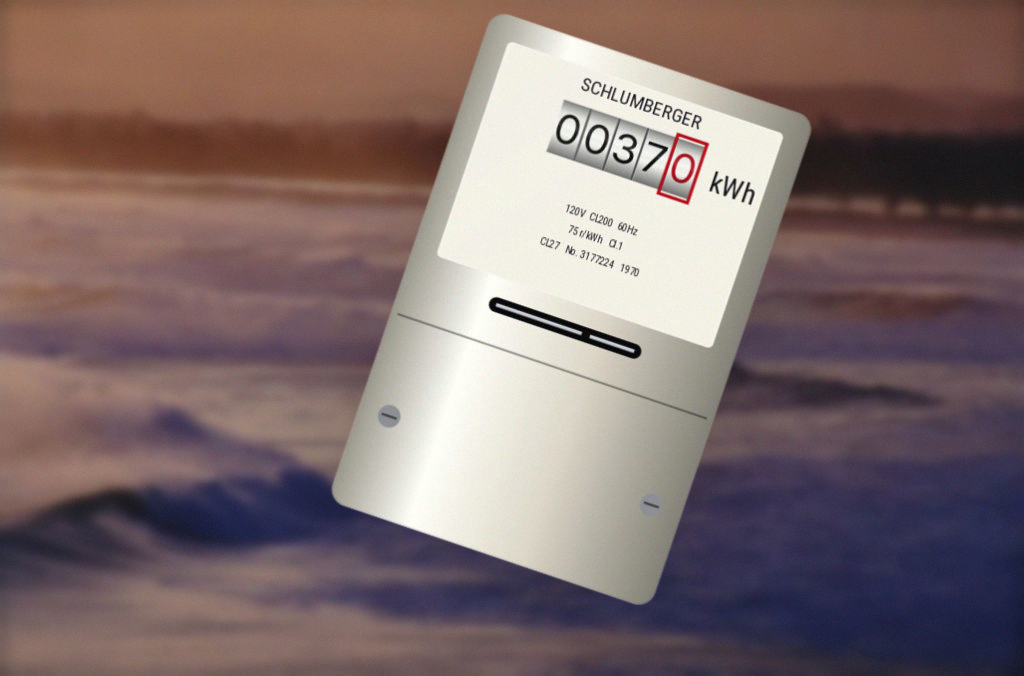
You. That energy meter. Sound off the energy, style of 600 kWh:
37.0 kWh
